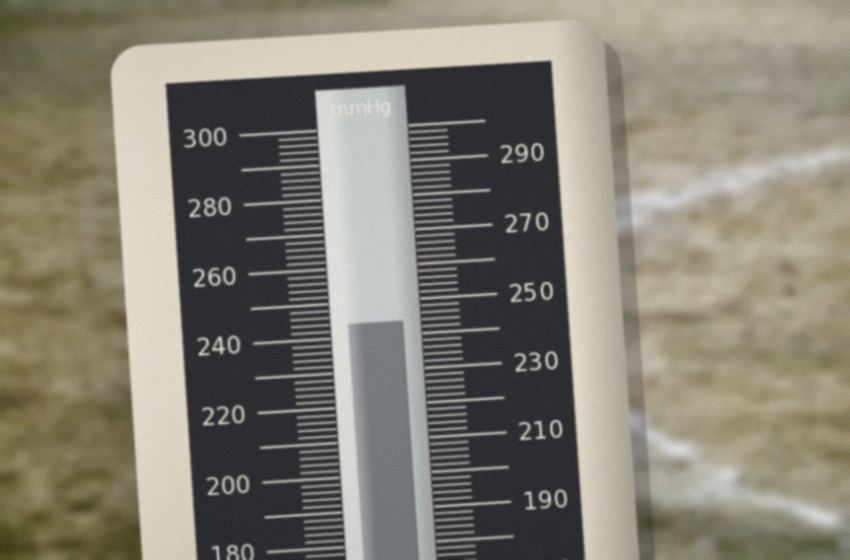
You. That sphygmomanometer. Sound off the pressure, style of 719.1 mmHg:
244 mmHg
